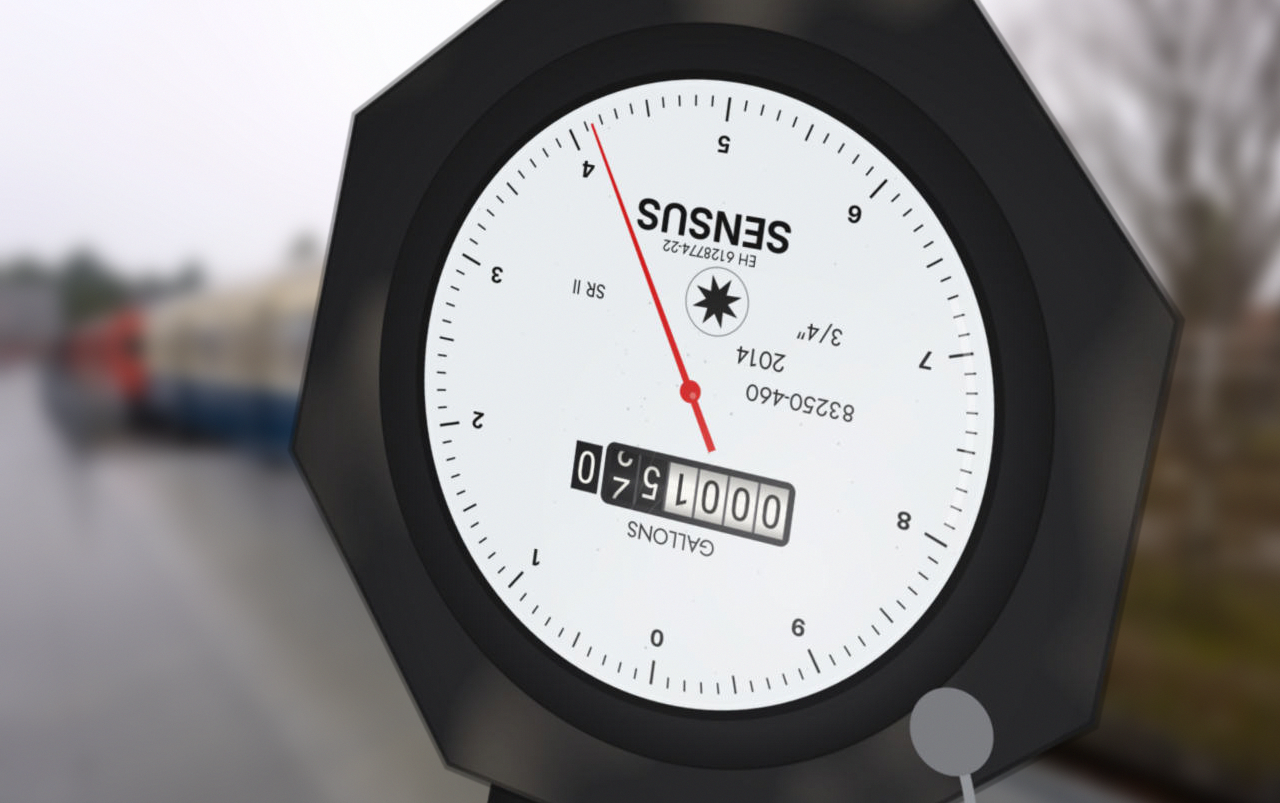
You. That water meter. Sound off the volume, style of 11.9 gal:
1524.1 gal
